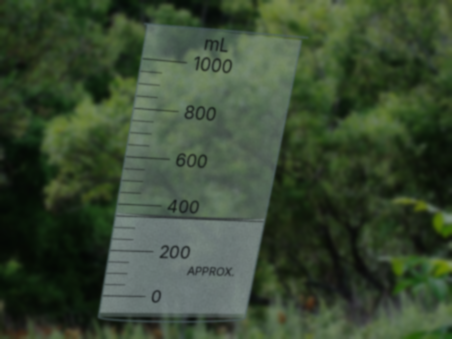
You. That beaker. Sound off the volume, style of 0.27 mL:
350 mL
